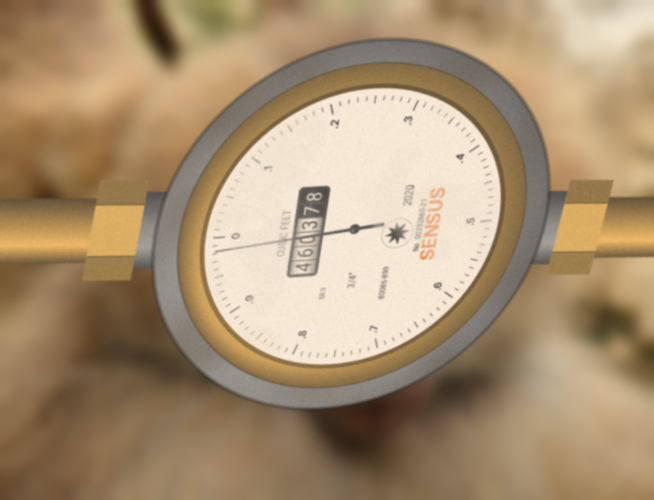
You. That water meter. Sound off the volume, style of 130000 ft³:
460377.98 ft³
